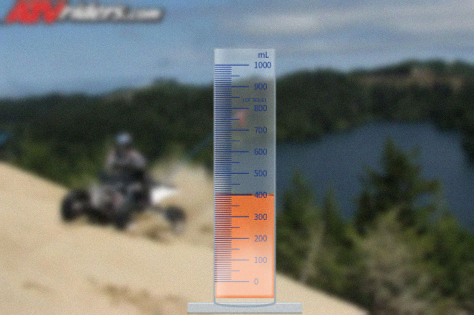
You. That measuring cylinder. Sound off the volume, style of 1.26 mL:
400 mL
